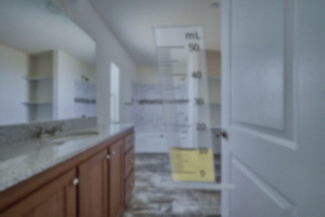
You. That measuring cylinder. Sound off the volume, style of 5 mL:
10 mL
